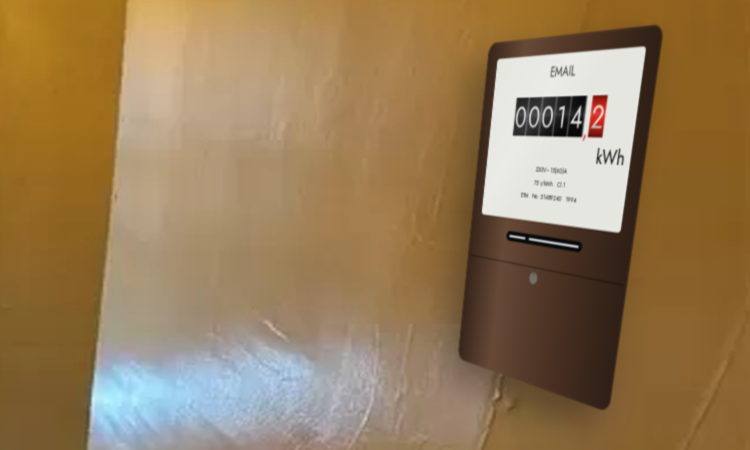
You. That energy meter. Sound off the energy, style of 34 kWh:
14.2 kWh
